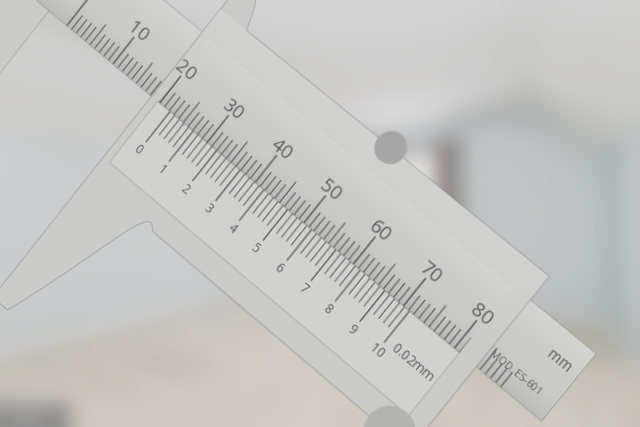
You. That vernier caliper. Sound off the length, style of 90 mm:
22.2 mm
